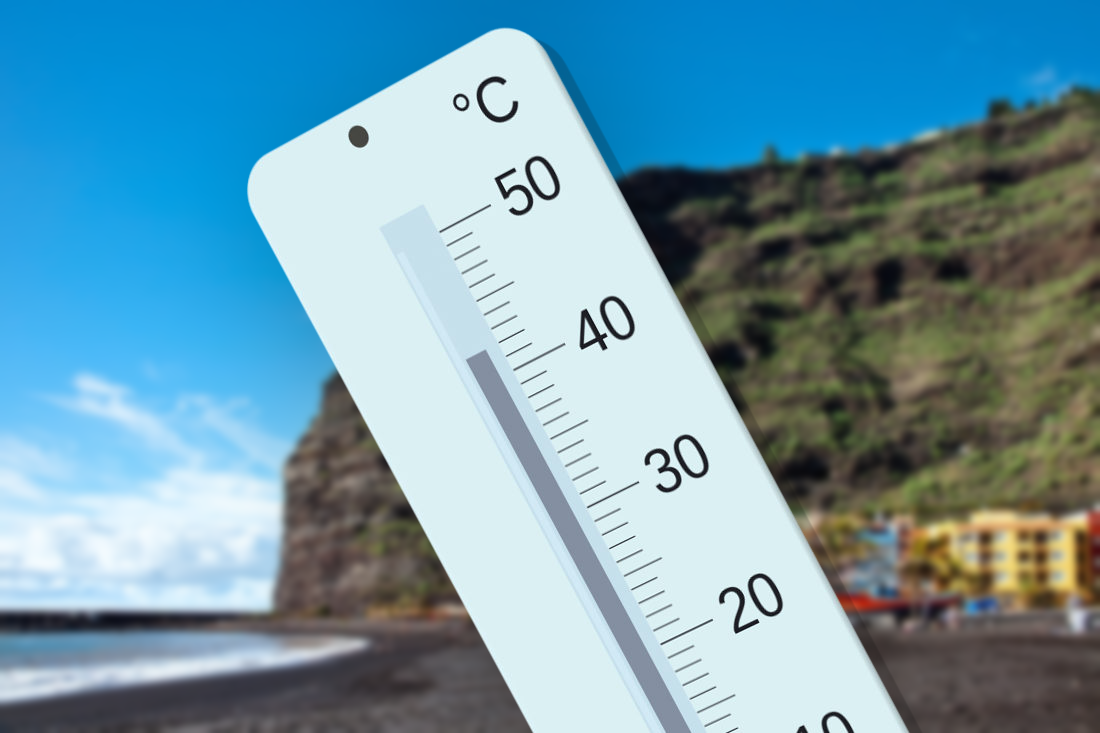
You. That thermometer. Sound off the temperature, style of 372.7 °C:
42 °C
